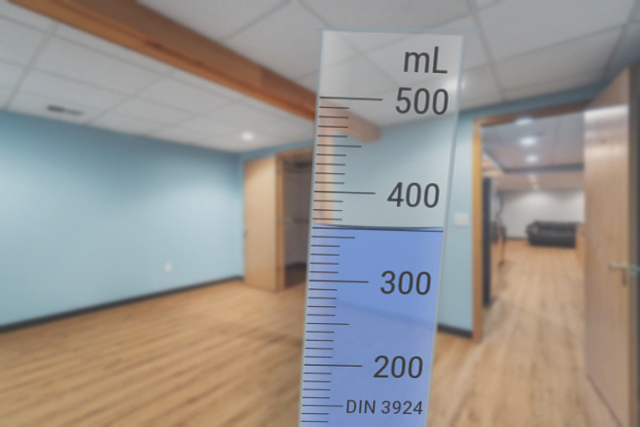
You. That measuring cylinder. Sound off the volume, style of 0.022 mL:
360 mL
